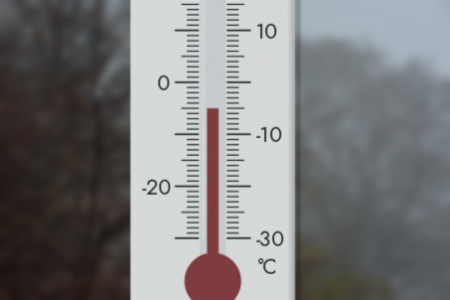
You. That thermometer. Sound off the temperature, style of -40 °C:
-5 °C
